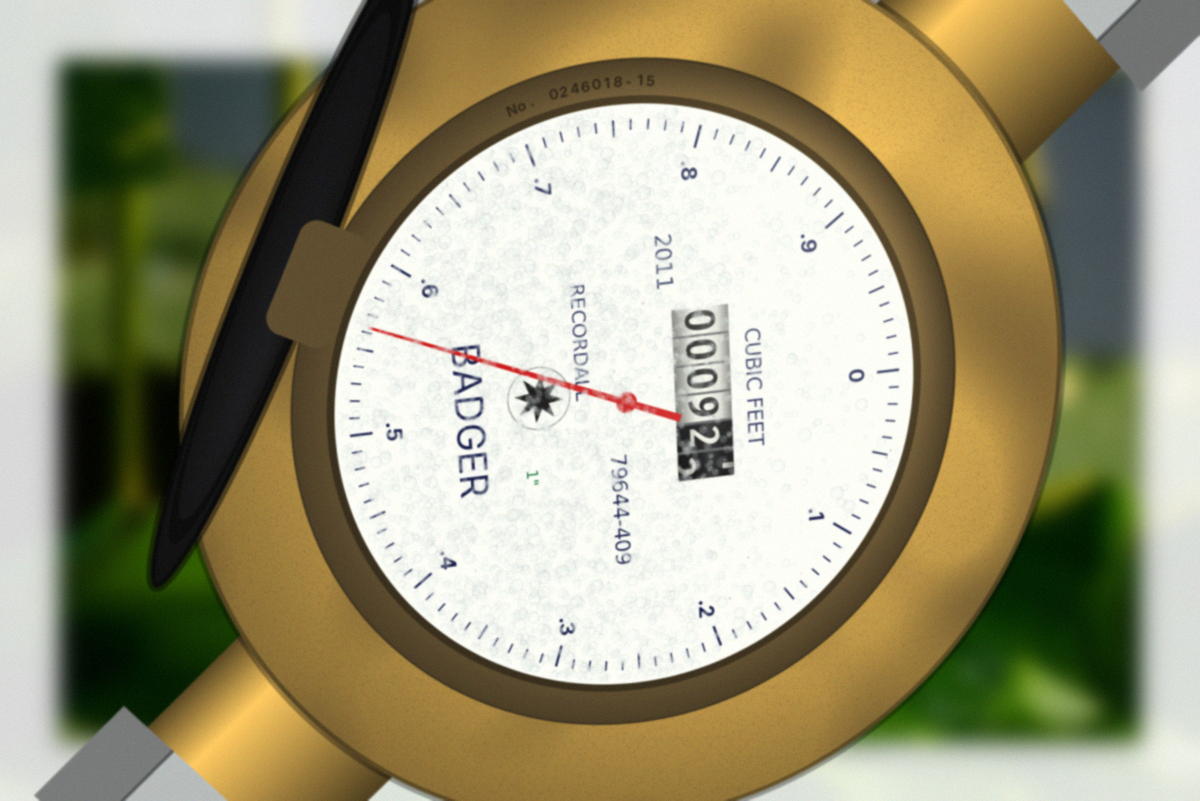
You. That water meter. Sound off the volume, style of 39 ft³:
921.56 ft³
